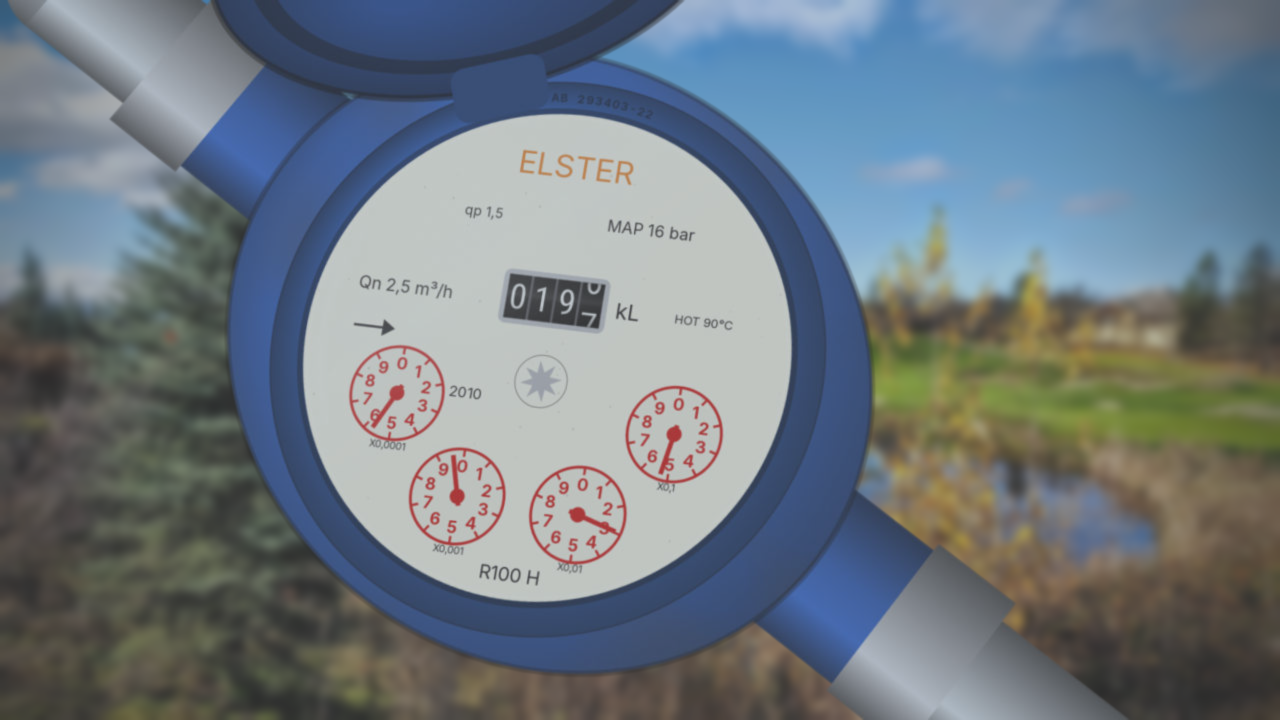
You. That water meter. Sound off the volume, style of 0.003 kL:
196.5295 kL
